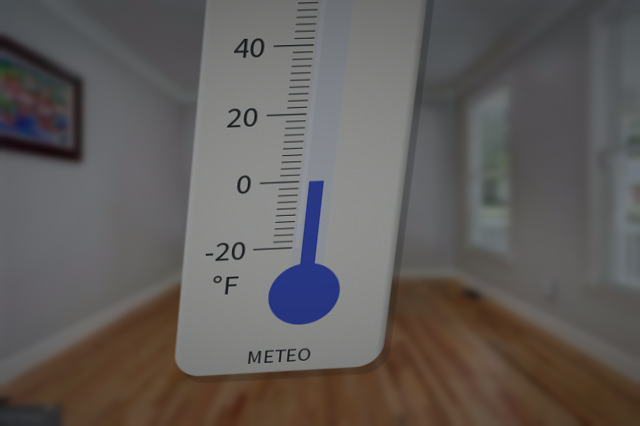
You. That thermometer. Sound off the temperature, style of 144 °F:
0 °F
